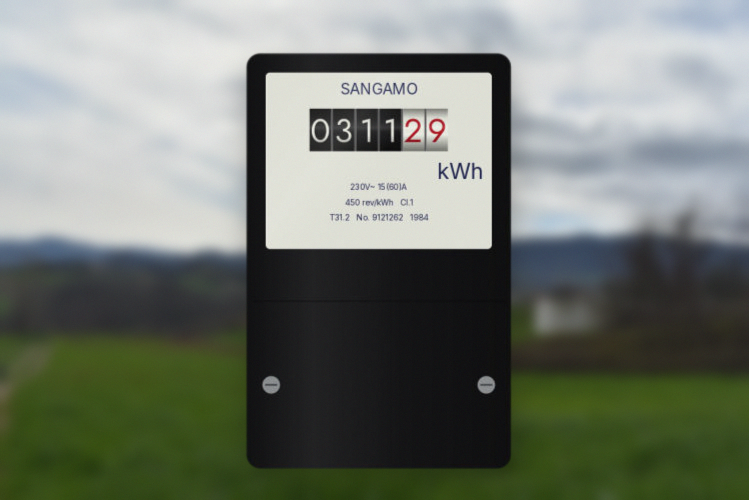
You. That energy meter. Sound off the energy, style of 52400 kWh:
311.29 kWh
